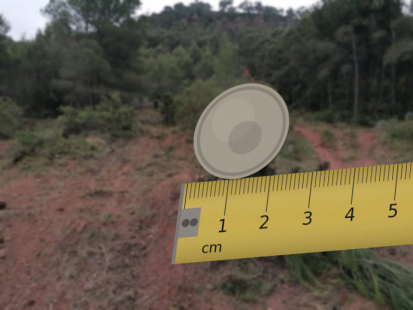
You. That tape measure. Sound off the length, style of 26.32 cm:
2.3 cm
